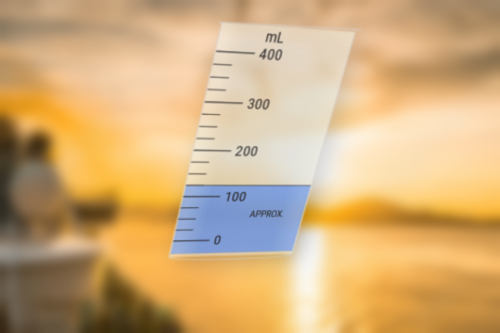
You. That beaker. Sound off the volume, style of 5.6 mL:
125 mL
